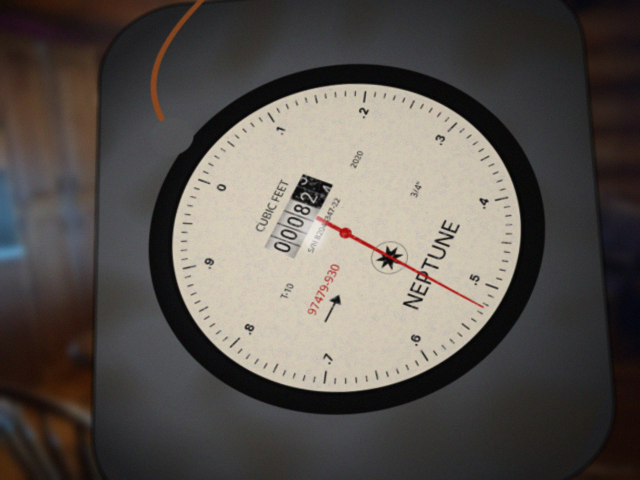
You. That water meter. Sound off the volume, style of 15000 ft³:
823.52 ft³
